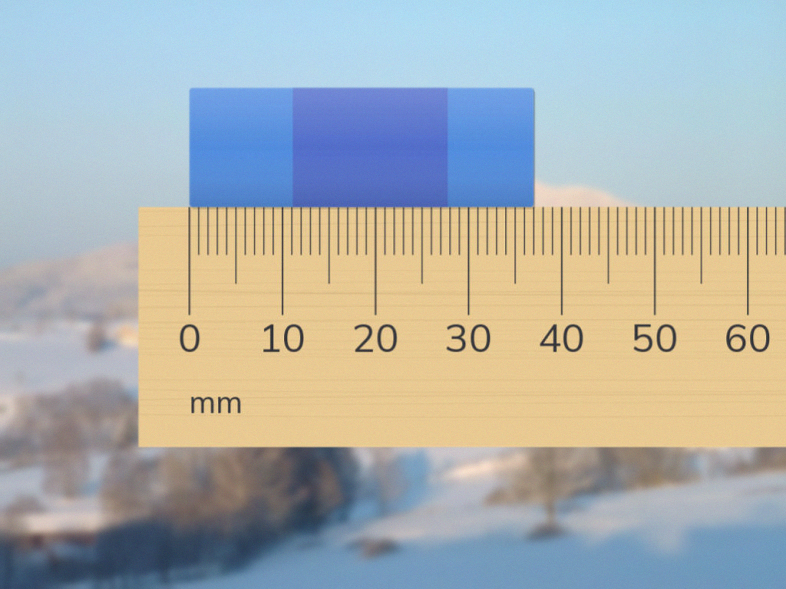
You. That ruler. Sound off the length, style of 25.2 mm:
37 mm
